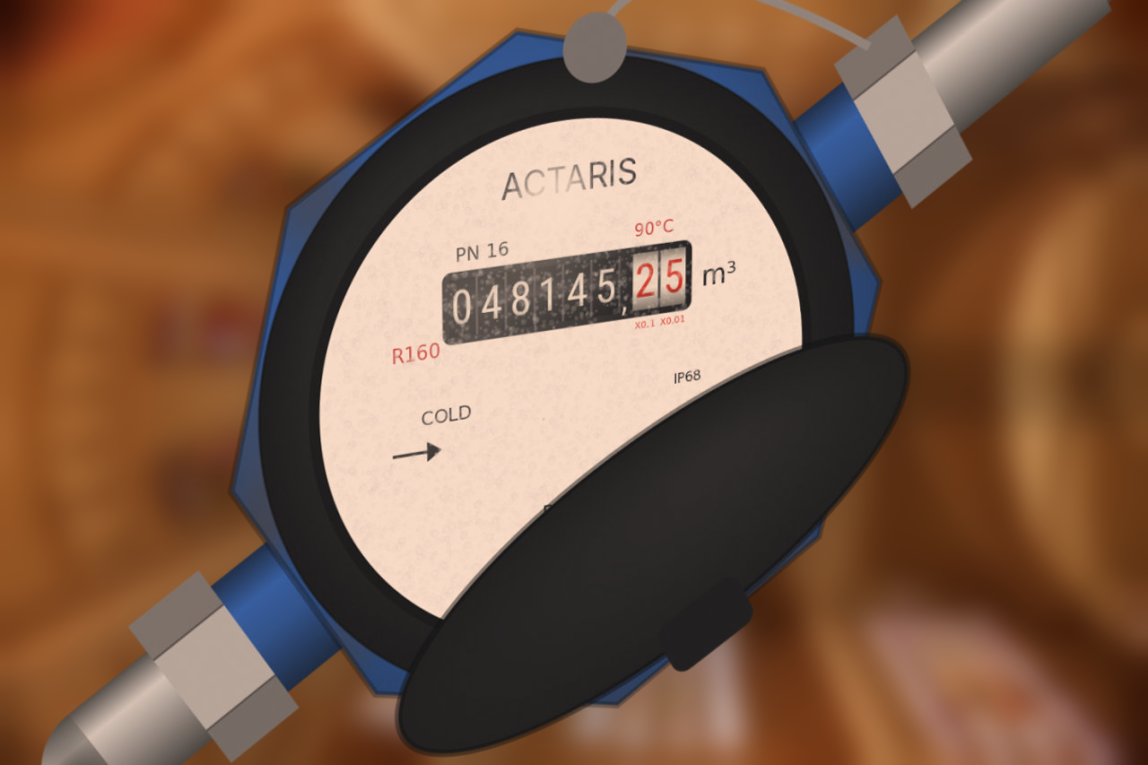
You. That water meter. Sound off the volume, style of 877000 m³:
48145.25 m³
